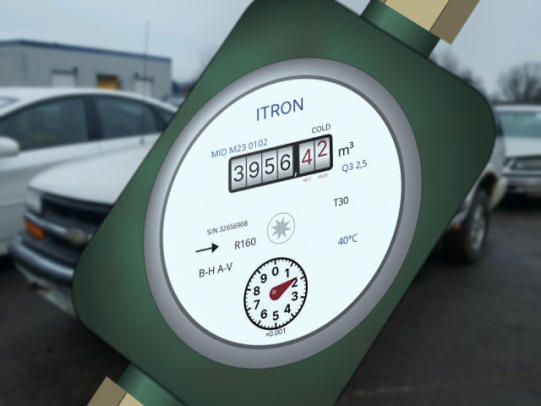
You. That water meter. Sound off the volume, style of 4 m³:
3956.421 m³
